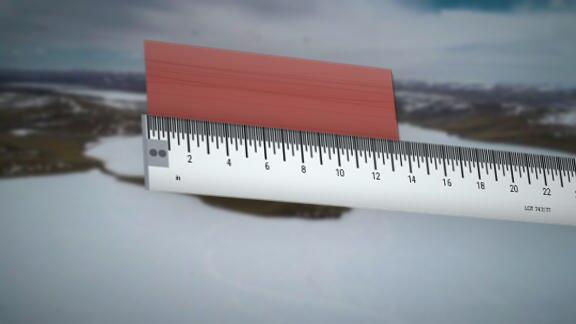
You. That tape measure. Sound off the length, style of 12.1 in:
13.5 in
